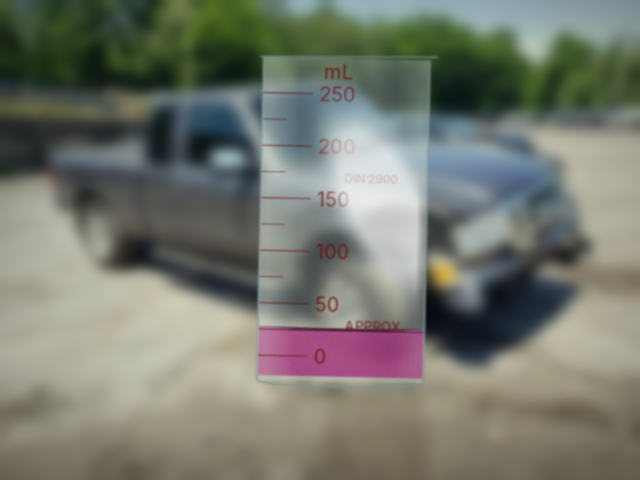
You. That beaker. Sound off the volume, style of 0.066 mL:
25 mL
